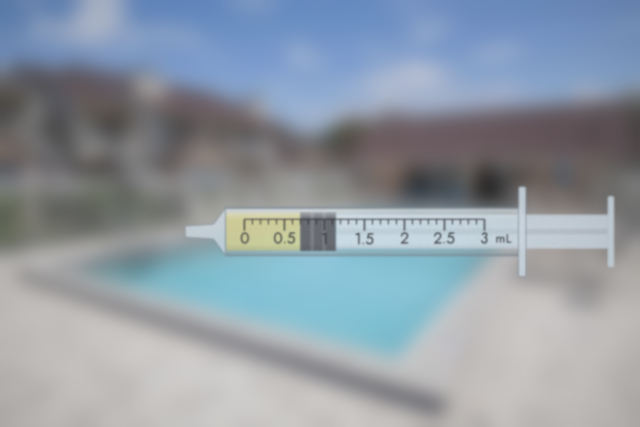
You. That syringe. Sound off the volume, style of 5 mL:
0.7 mL
